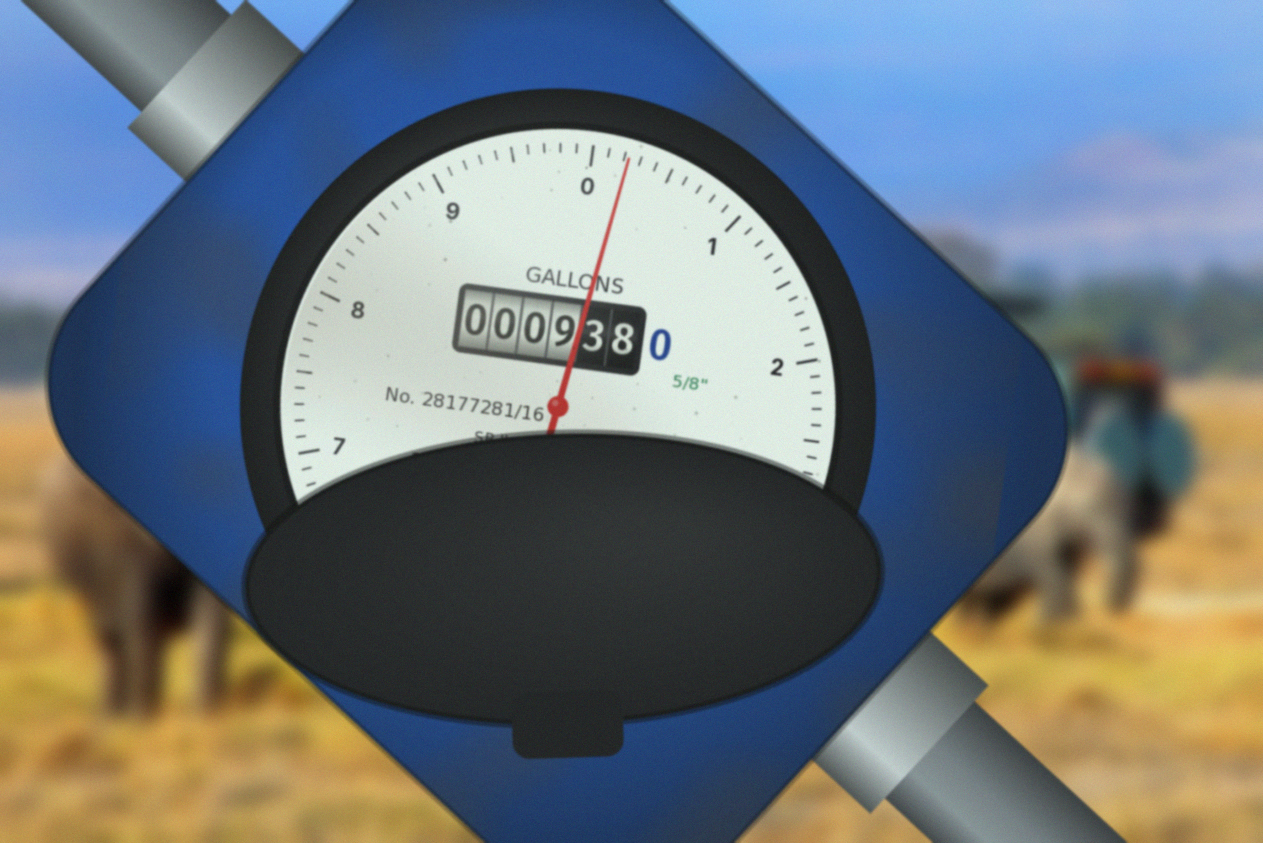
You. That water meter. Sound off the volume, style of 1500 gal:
9380.2 gal
